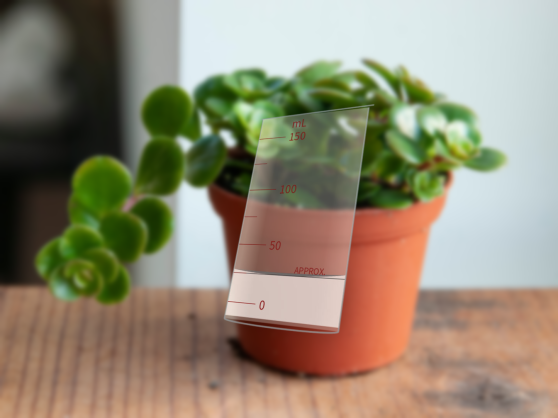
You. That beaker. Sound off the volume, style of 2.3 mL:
25 mL
